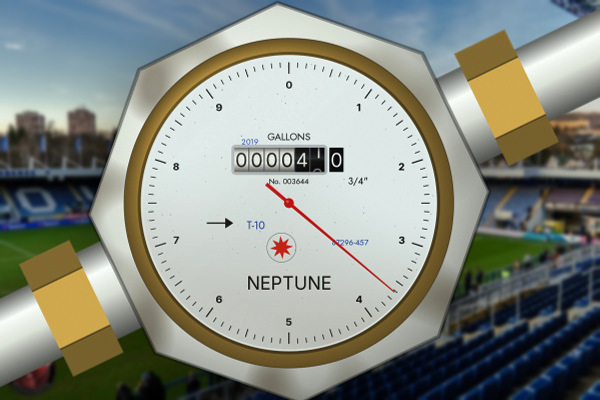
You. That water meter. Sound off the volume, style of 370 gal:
413.6 gal
